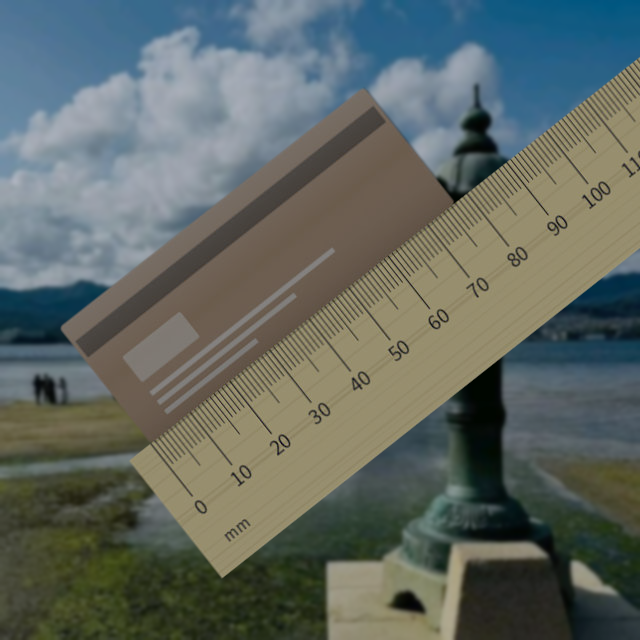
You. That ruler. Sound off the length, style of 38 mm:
77 mm
